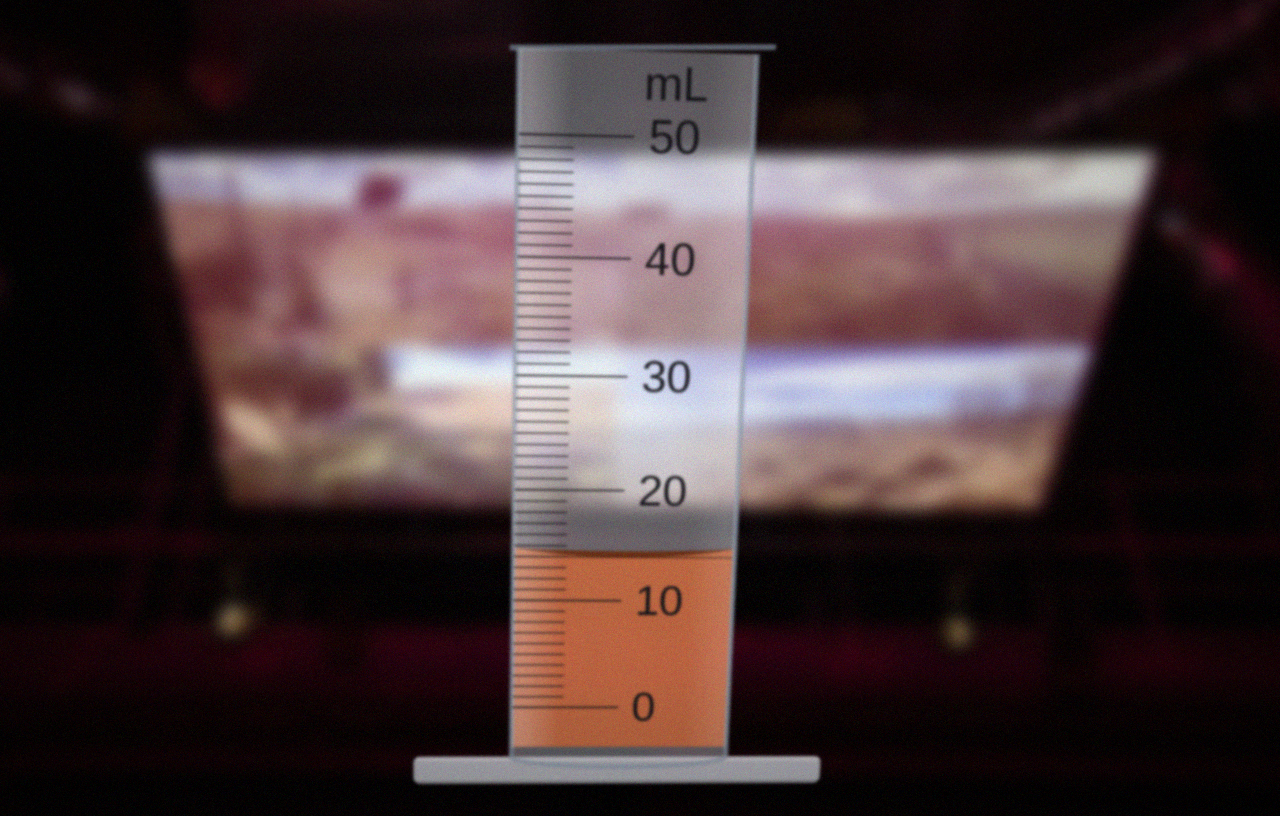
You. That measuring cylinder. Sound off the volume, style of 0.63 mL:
14 mL
